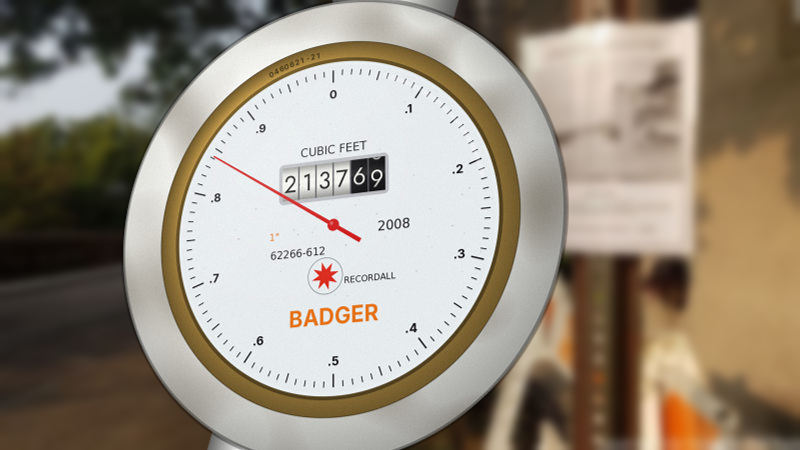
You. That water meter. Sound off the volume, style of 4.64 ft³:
213768.84 ft³
